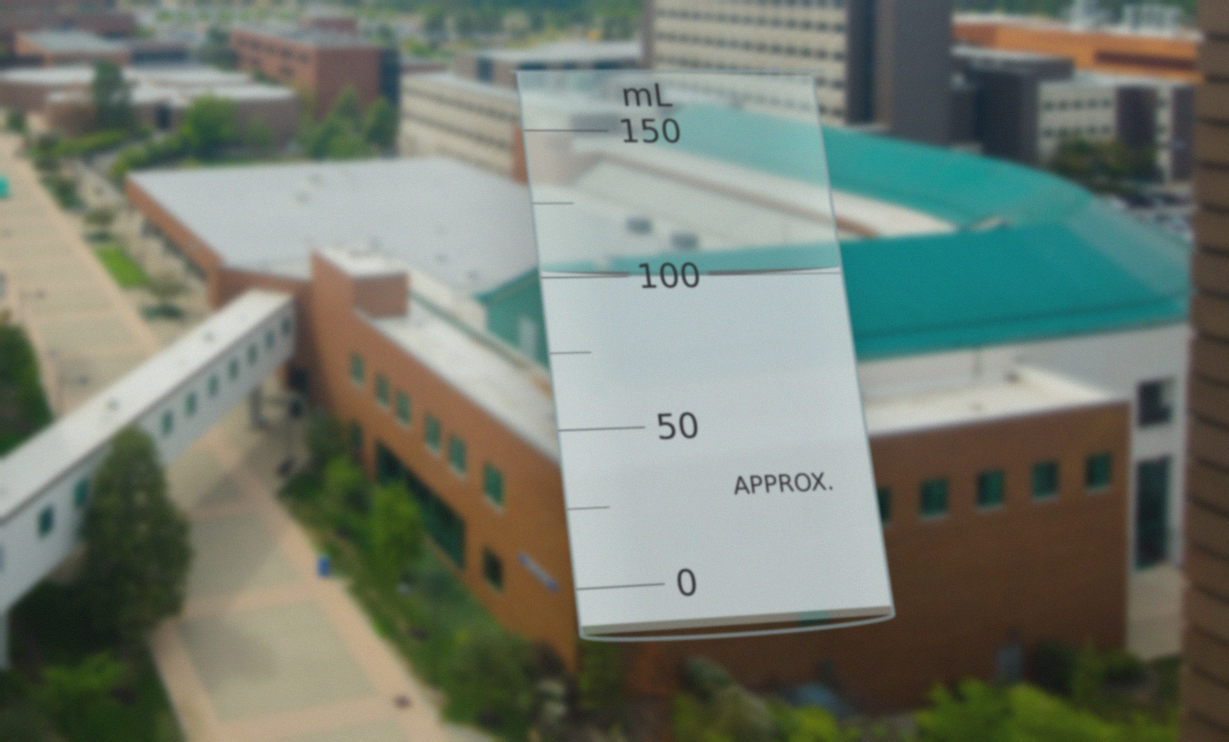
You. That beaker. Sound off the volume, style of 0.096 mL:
100 mL
